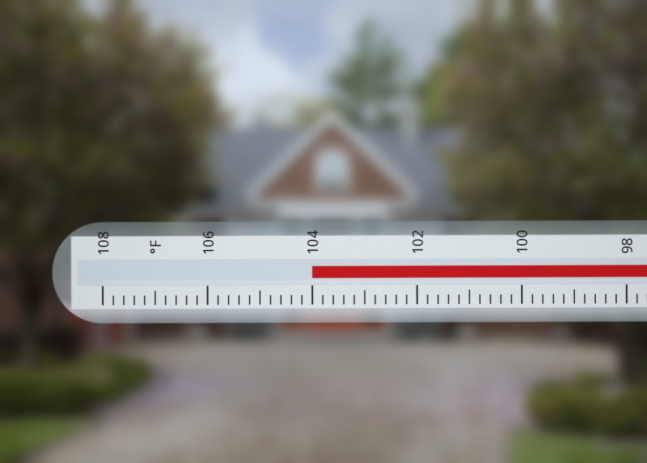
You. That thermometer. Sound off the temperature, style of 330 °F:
104 °F
